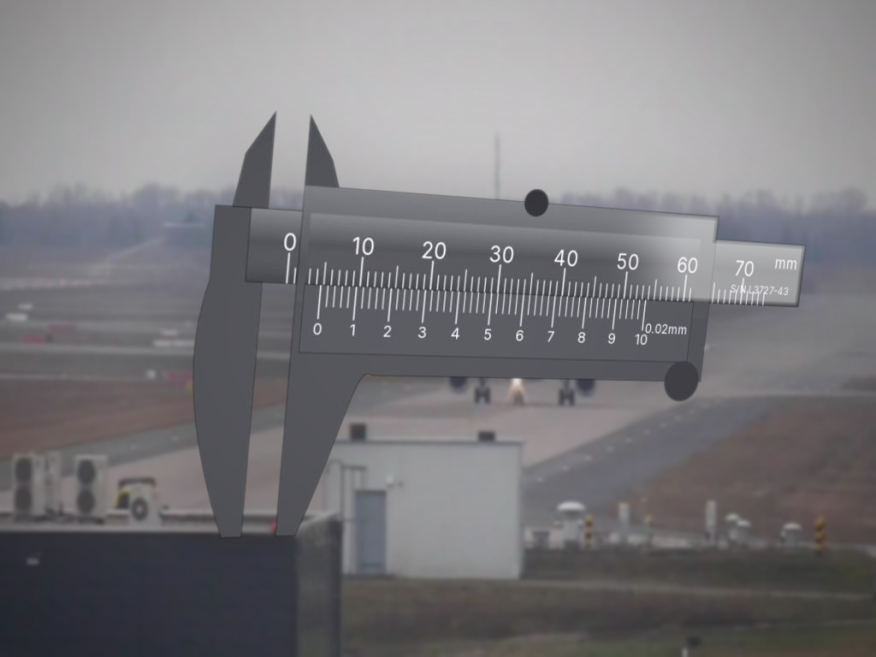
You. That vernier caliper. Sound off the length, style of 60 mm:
4.6 mm
